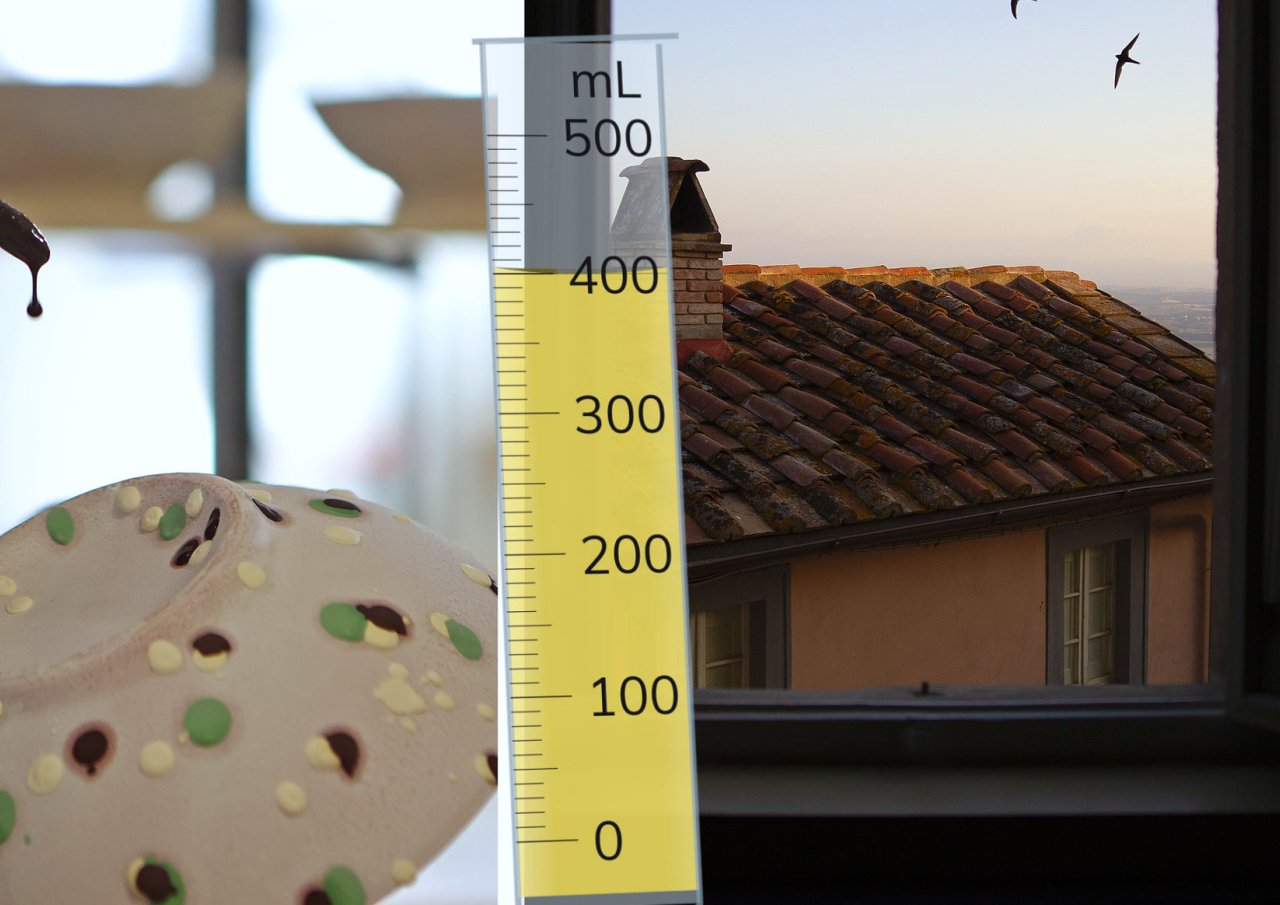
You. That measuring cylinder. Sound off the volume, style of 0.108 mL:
400 mL
